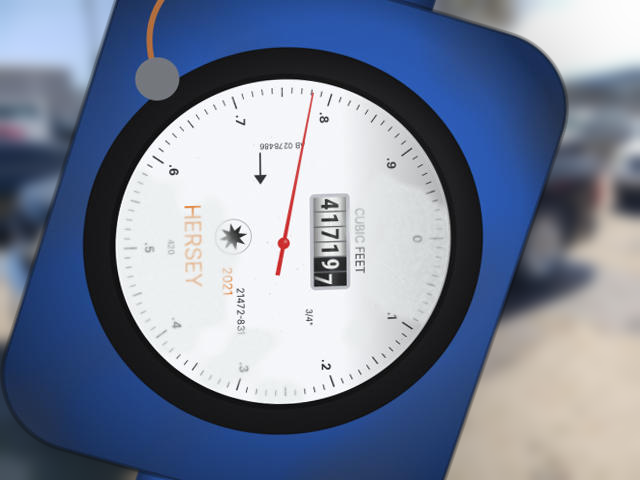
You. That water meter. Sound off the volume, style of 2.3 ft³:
417196.78 ft³
